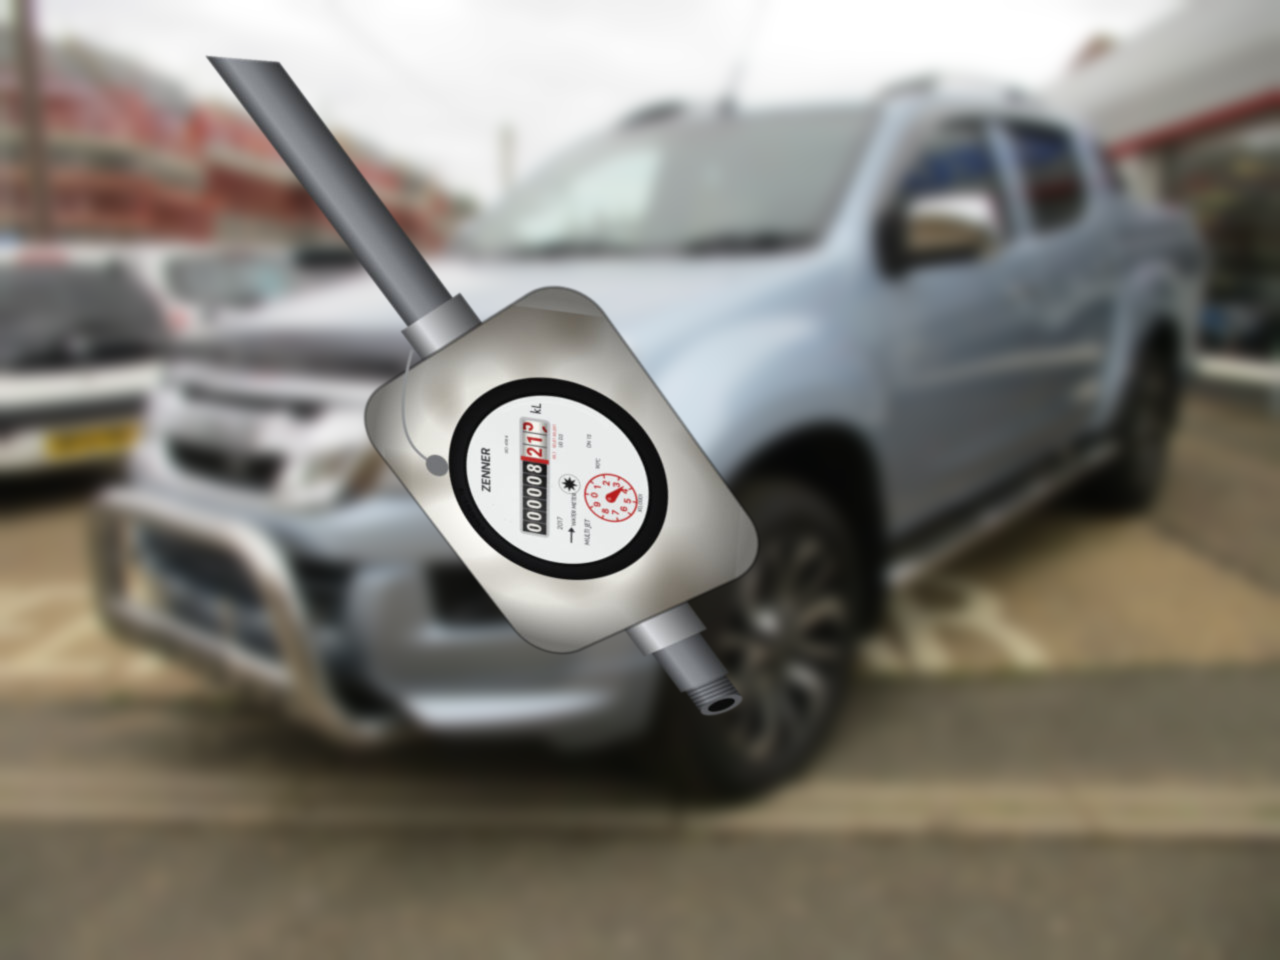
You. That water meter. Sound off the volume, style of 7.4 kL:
8.2153 kL
